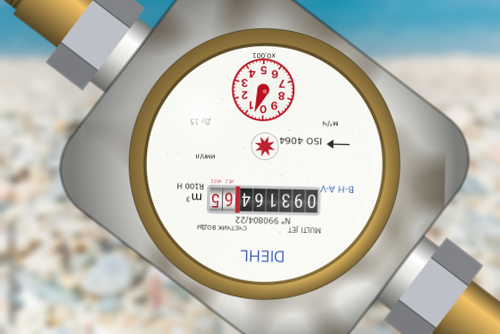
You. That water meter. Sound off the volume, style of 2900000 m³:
93164.650 m³
